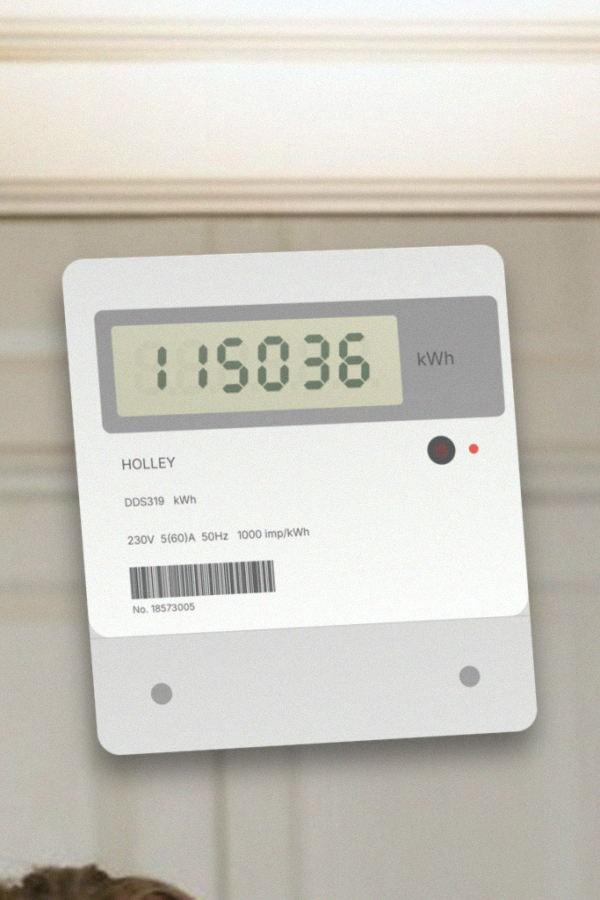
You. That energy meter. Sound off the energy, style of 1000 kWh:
115036 kWh
